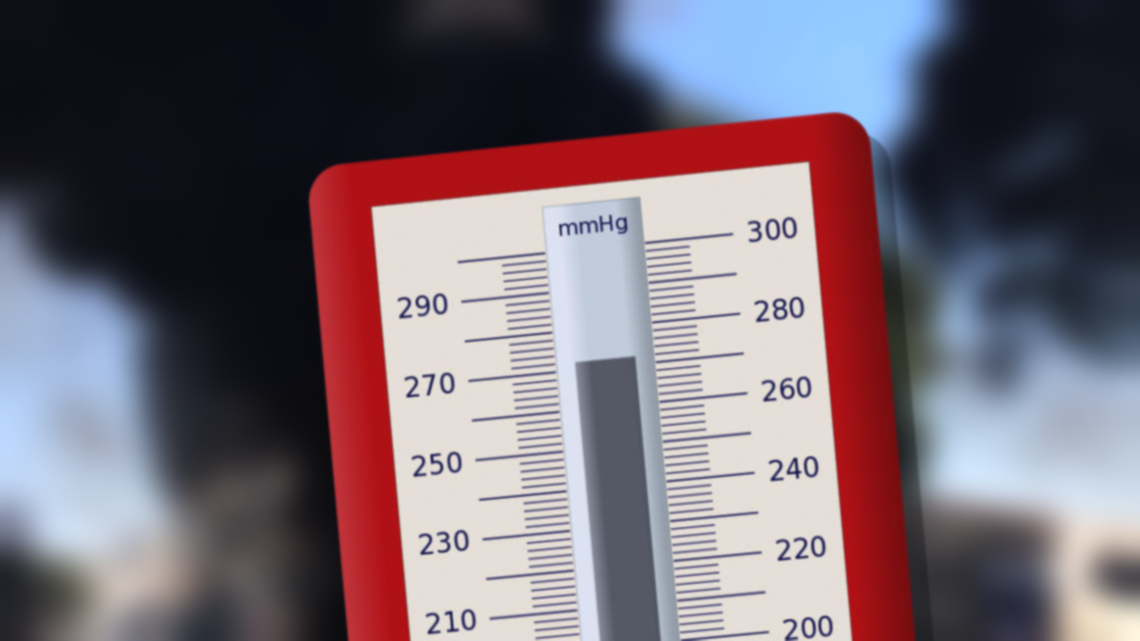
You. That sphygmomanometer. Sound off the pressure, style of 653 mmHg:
272 mmHg
